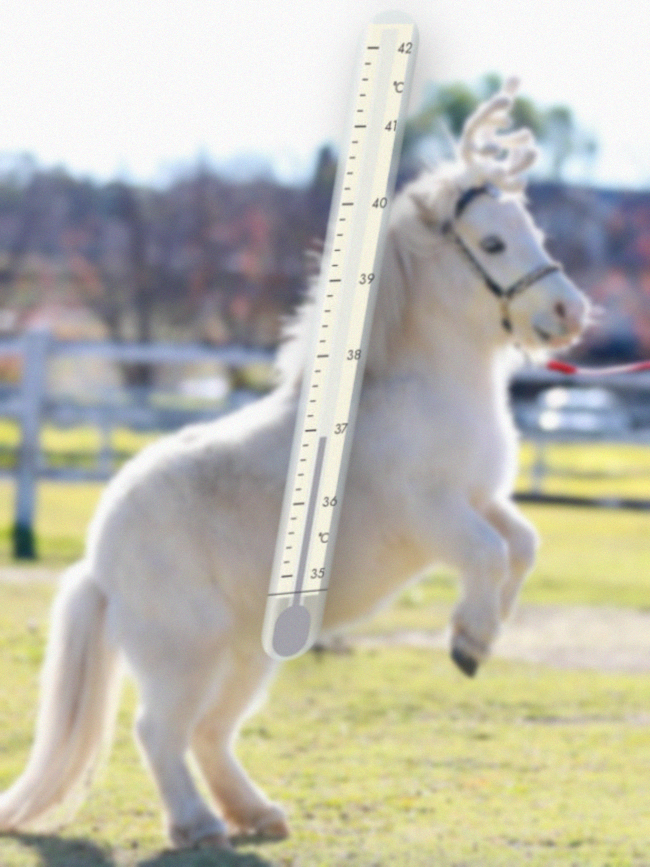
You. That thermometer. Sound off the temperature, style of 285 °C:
36.9 °C
